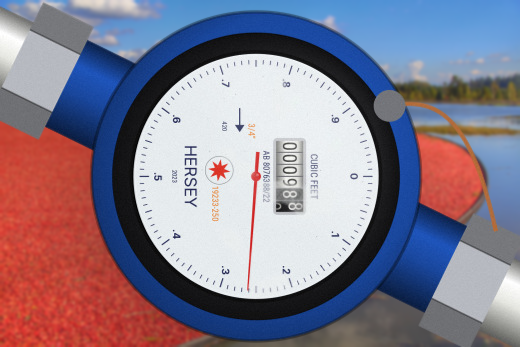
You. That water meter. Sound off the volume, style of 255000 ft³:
988.26 ft³
